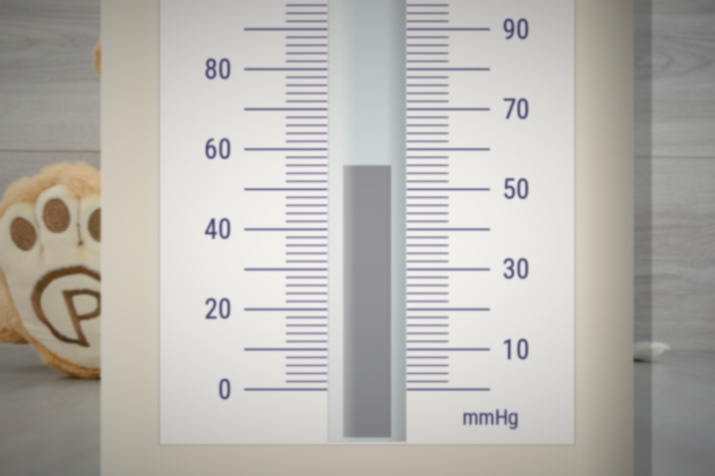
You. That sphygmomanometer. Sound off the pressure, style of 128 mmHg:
56 mmHg
